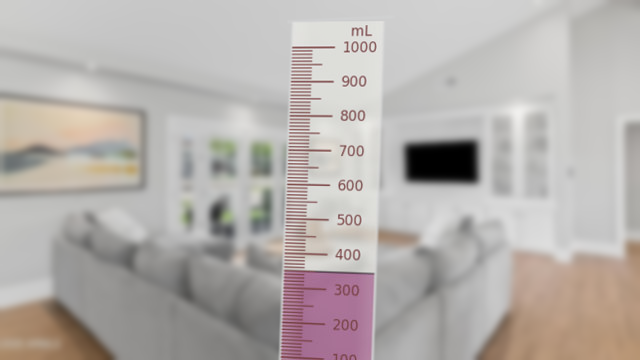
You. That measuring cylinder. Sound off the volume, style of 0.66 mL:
350 mL
